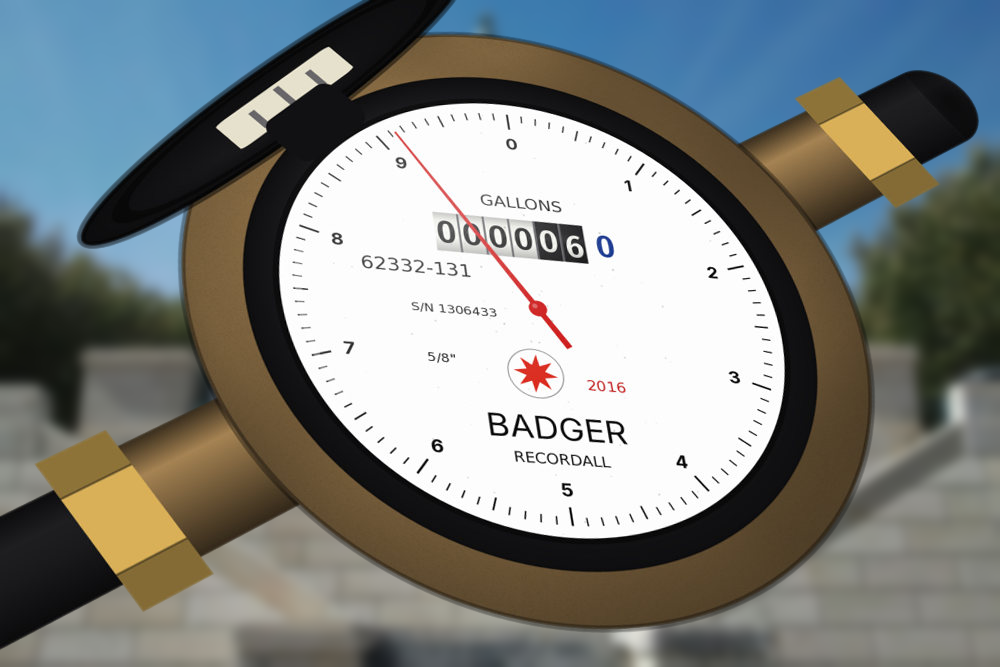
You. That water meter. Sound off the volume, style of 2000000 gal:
59.1 gal
